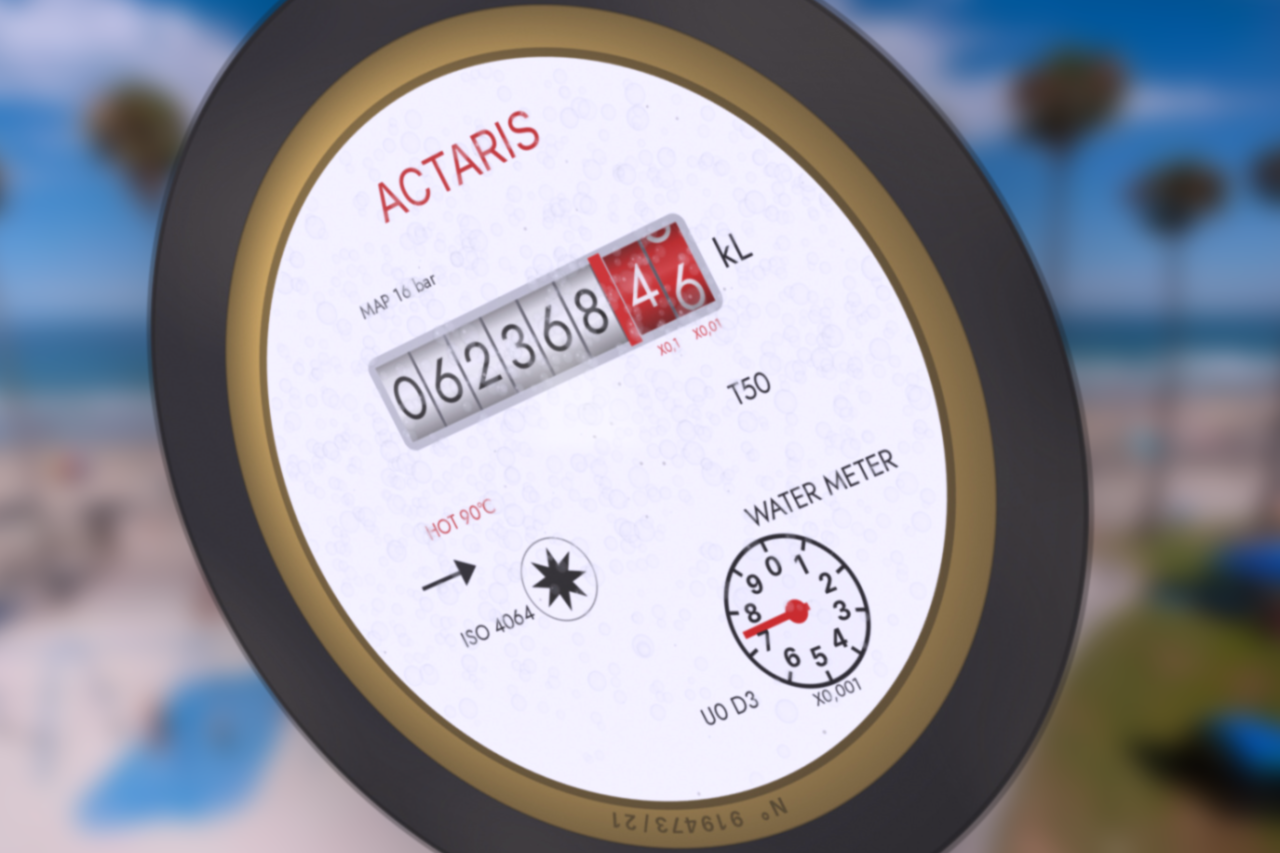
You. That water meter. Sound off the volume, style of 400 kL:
62368.457 kL
